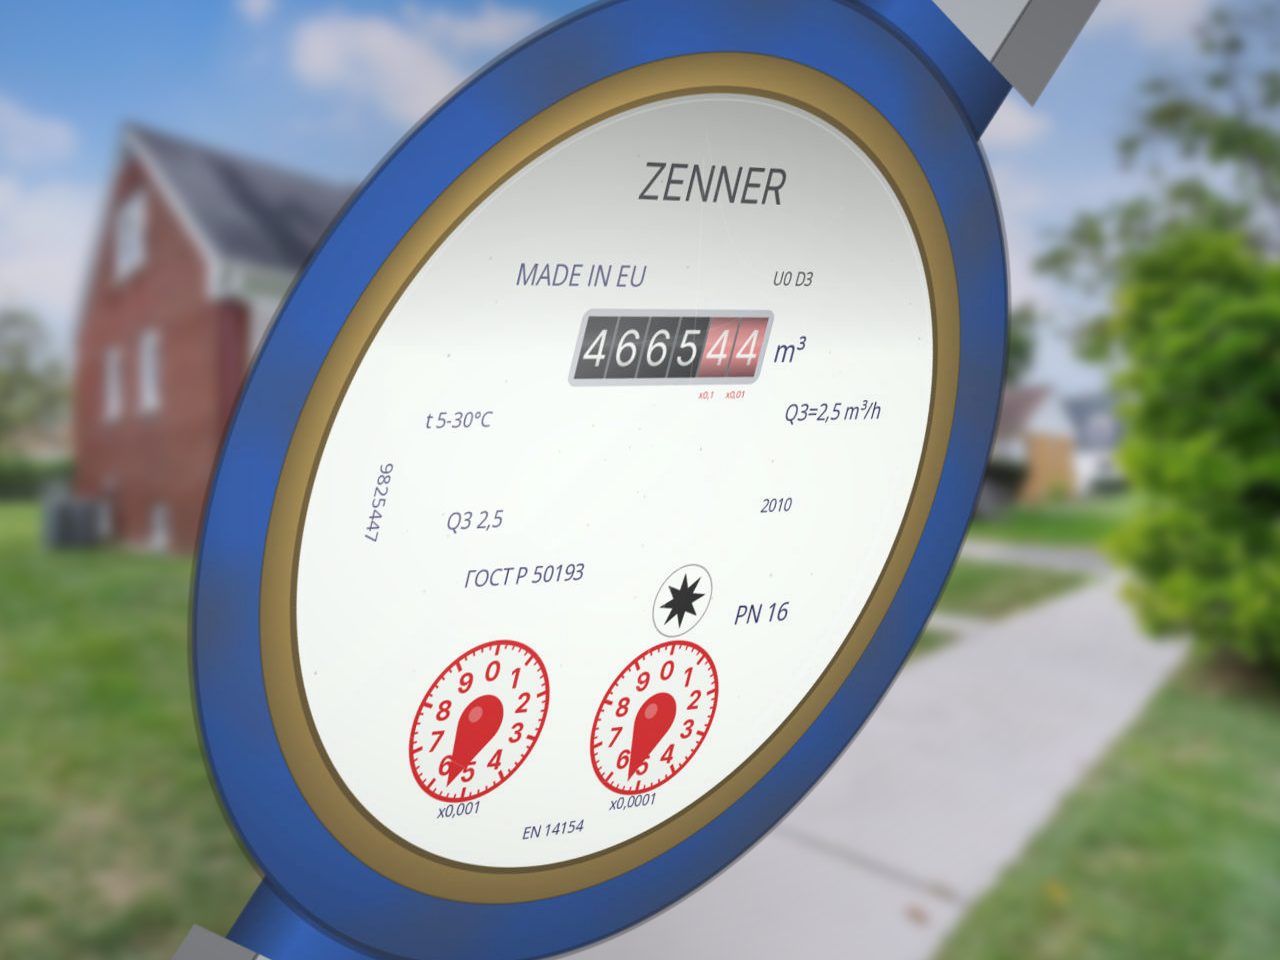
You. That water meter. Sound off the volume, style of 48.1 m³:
4665.4455 m³
